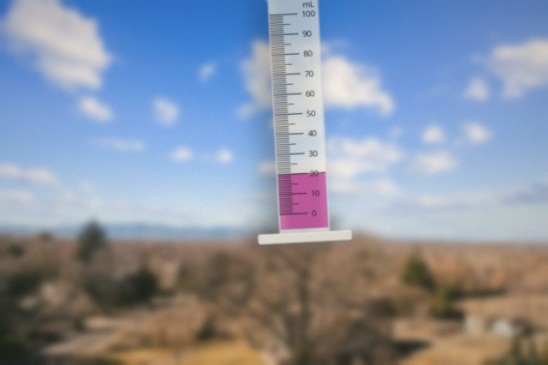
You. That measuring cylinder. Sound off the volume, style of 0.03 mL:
20 mL
